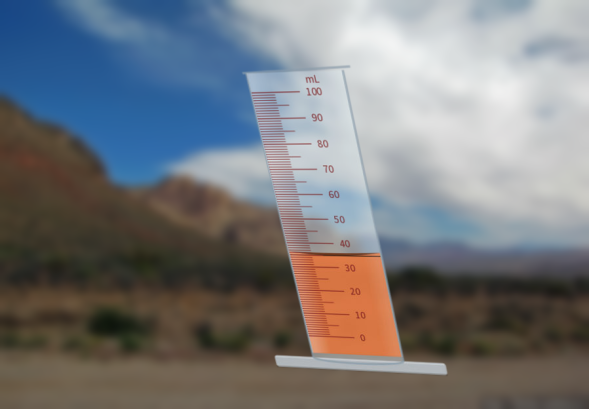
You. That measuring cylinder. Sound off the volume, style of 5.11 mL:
35 mL
